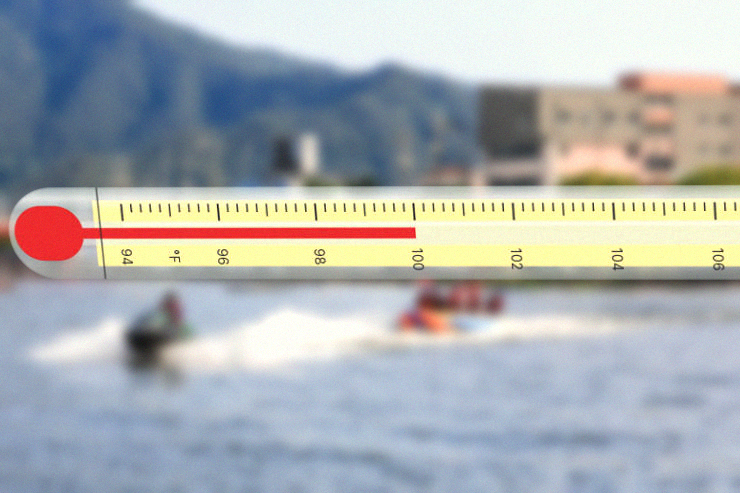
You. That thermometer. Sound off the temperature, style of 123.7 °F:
100 °F
